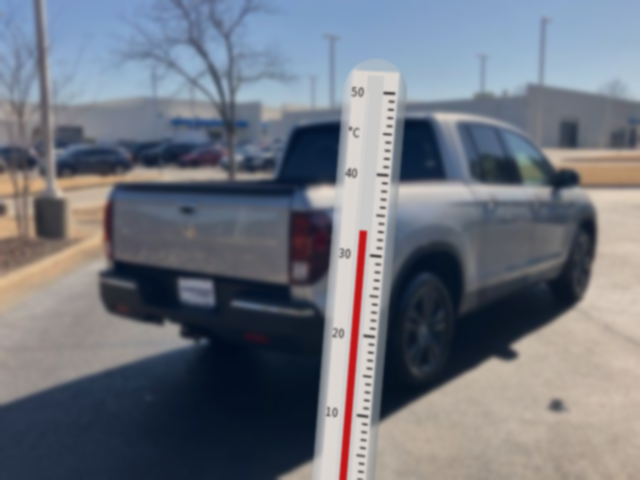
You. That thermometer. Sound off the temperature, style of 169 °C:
33 °C
